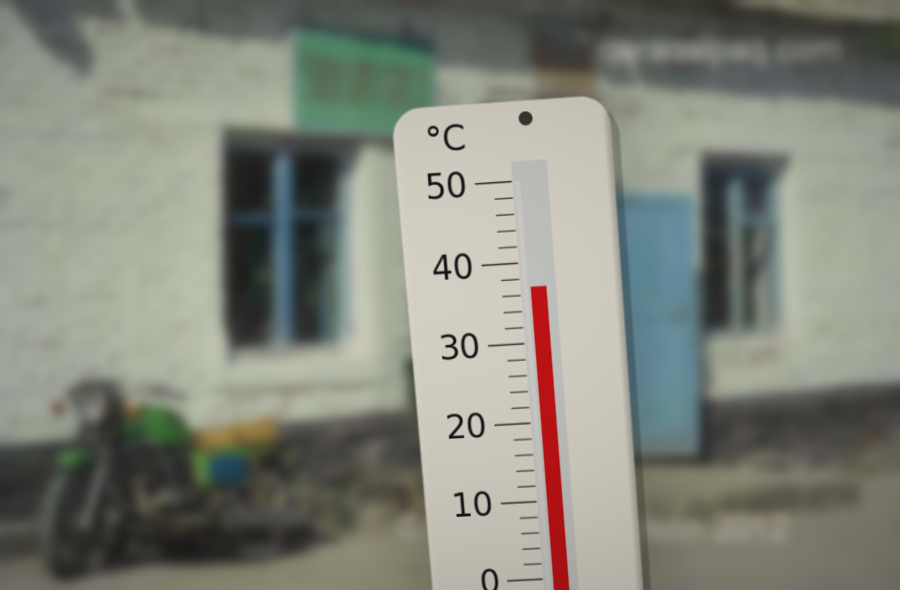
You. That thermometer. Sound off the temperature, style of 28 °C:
37 °C
